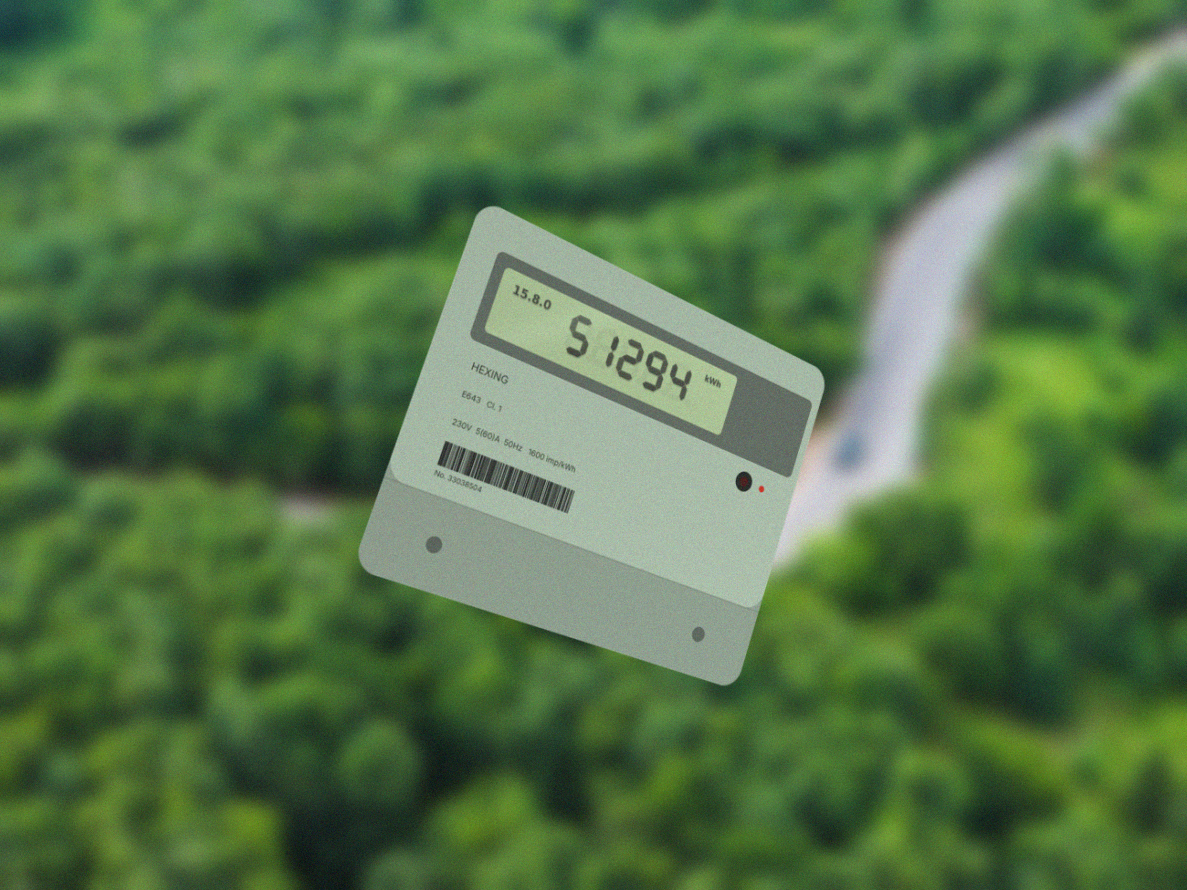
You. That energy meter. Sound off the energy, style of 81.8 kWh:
51294 kWh
